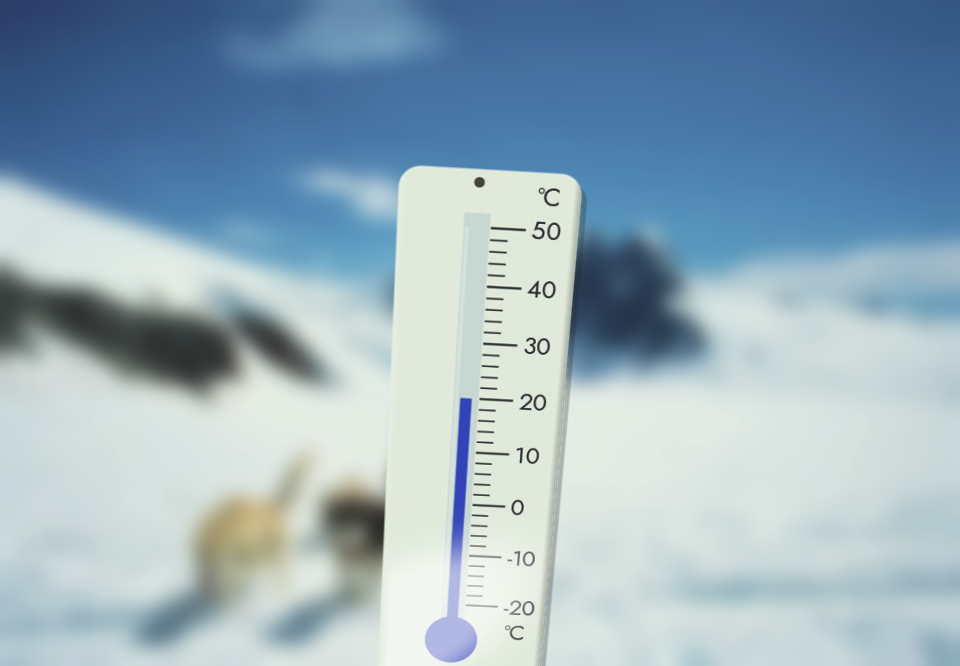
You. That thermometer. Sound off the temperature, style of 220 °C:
20 °C
